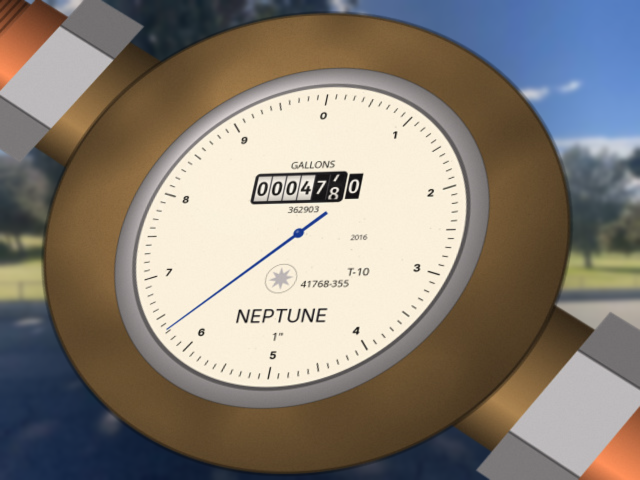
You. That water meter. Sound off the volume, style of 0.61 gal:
4776.3 gal
